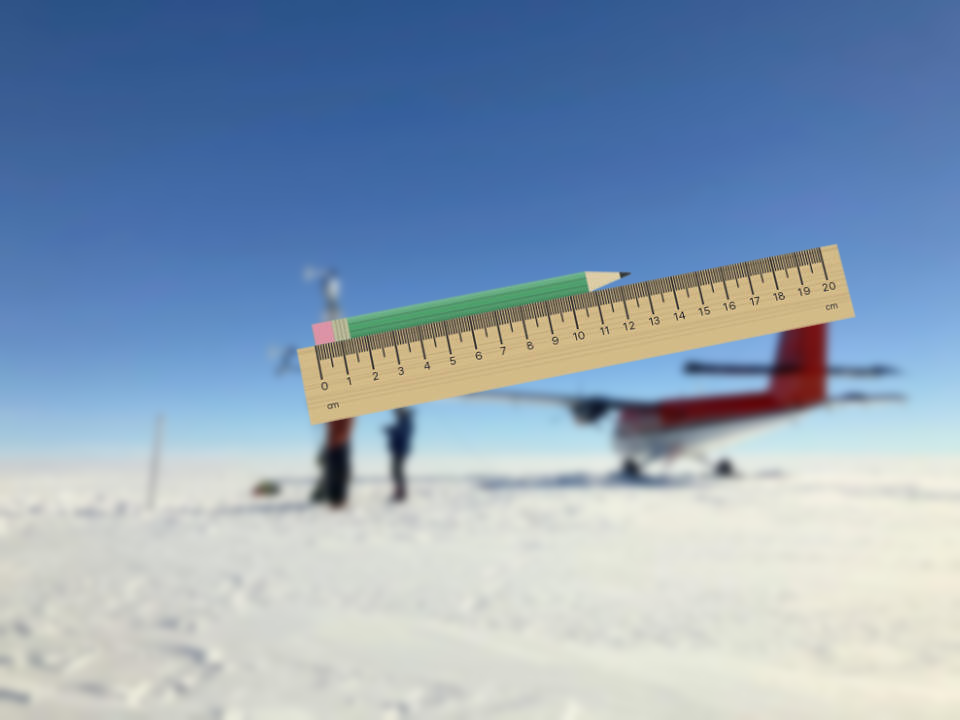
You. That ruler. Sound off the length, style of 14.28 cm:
12.5 cm
